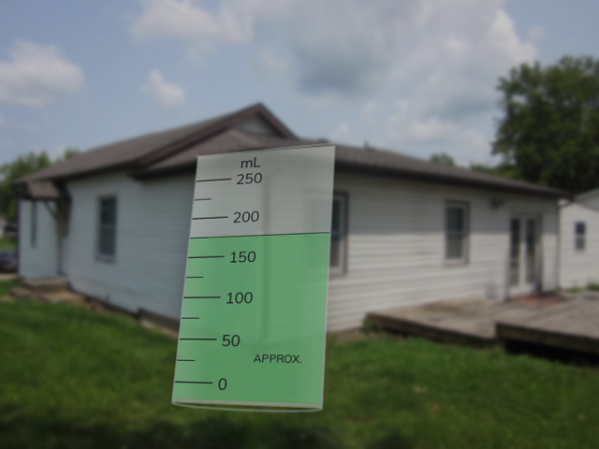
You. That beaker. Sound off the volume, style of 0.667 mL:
175 mL
